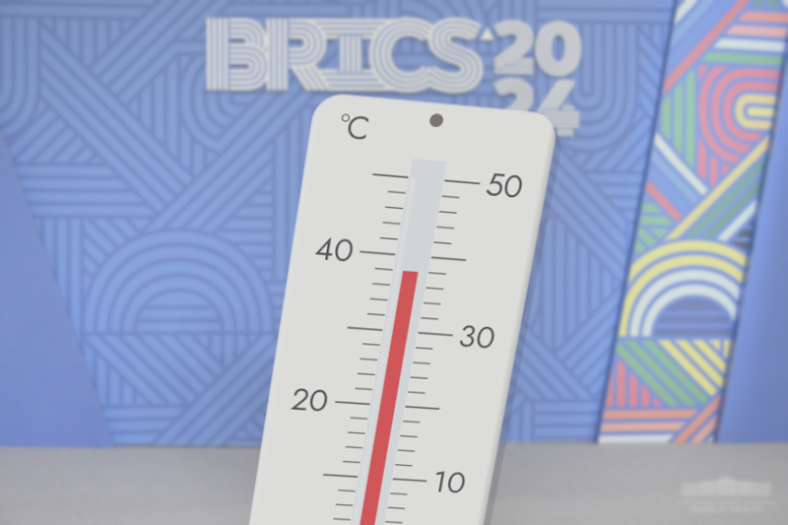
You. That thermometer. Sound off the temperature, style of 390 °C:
38 °C
